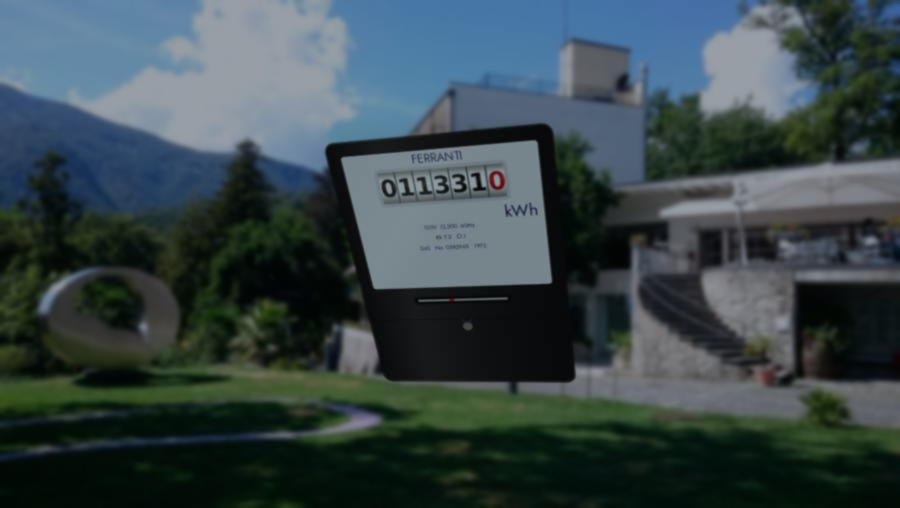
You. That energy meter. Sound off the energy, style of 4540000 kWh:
11331.0 kWh
